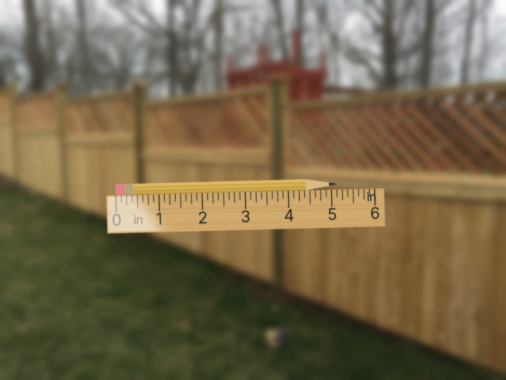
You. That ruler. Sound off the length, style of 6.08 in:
5.125 in
